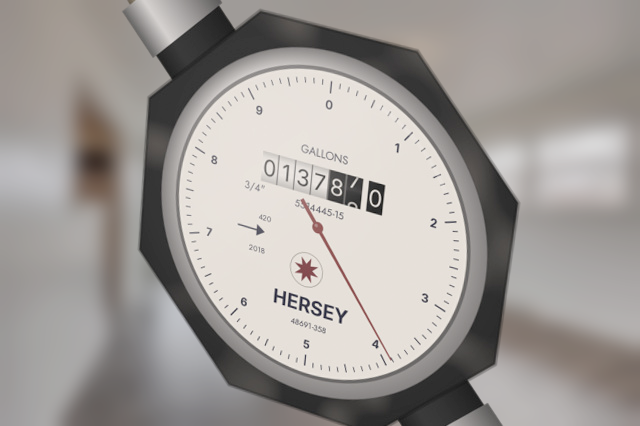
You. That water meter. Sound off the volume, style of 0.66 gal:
137873.9 gal
